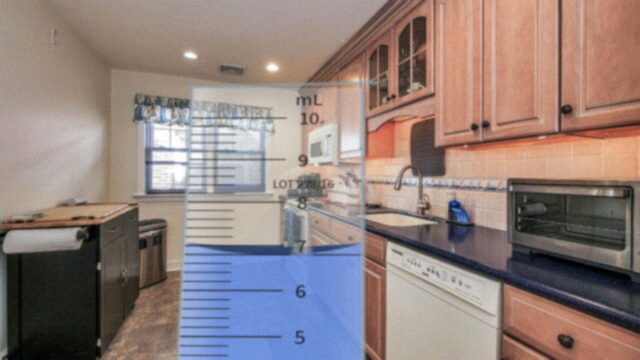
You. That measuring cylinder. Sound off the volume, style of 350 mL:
6.8 mL
